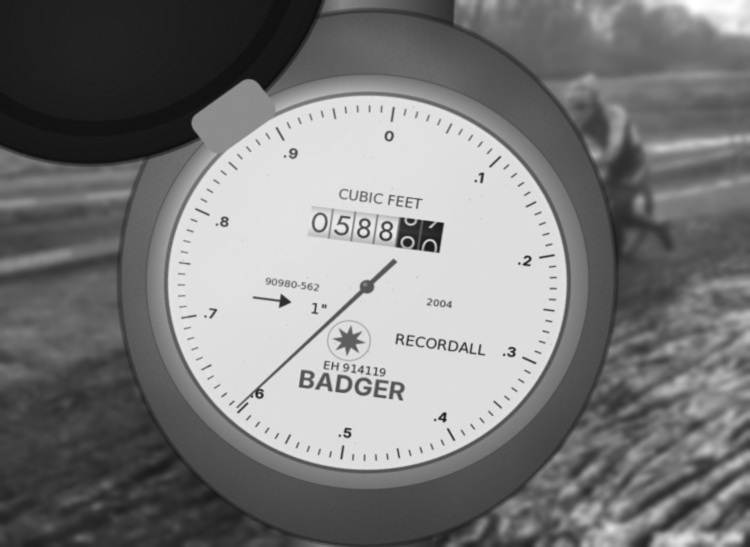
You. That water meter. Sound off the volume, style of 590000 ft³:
58889.60 ft³
